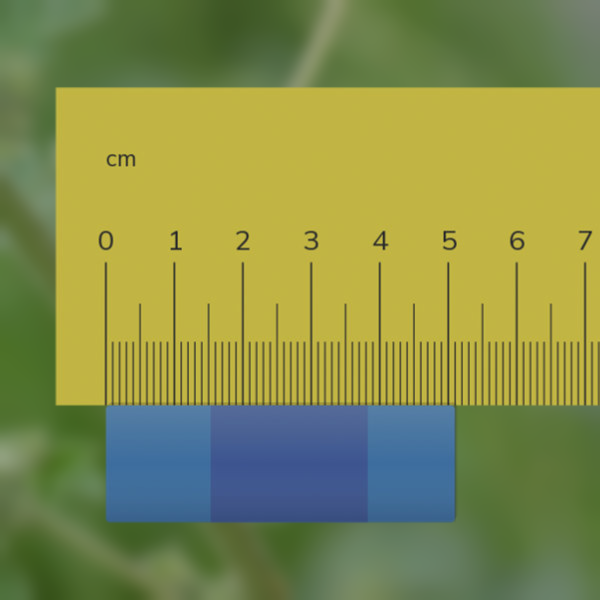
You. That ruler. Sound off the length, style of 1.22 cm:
5.1 cm
